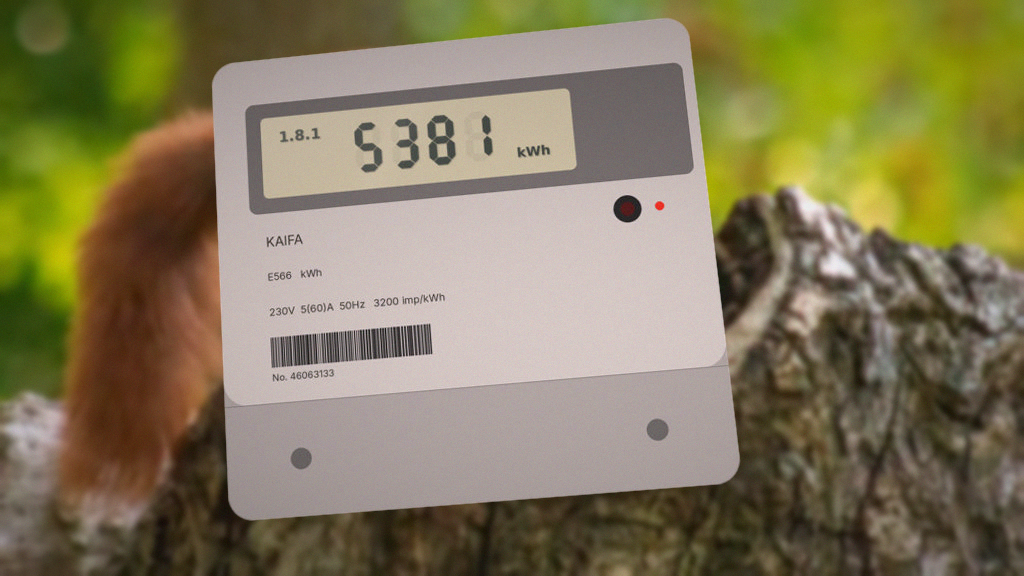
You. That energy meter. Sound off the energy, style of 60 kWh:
5381 kWh
